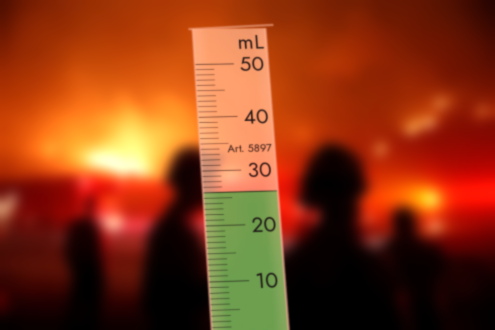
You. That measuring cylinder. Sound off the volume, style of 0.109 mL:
26 mL
